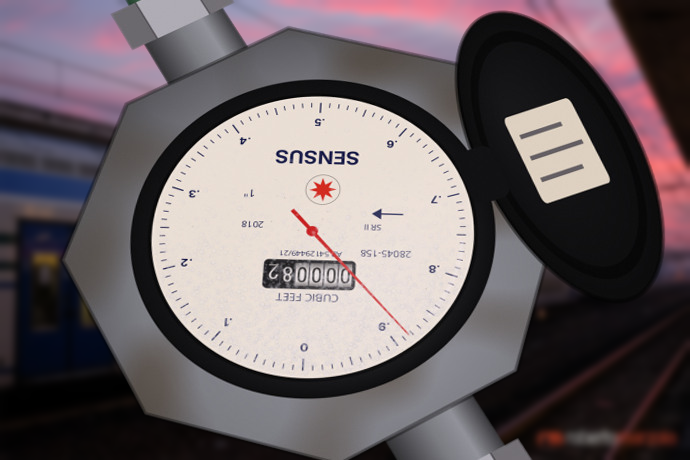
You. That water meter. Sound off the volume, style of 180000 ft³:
81.88 ft³
